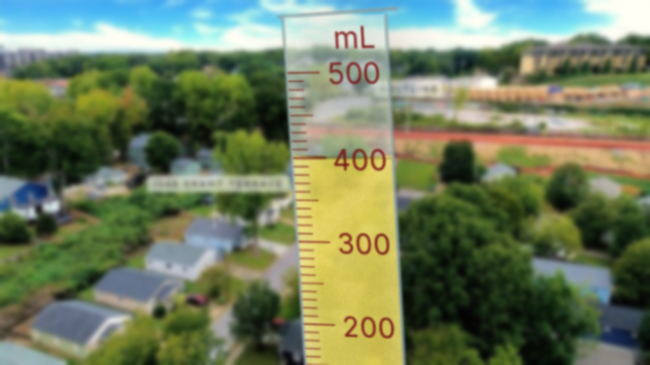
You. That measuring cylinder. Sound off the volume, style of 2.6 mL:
400 mL
